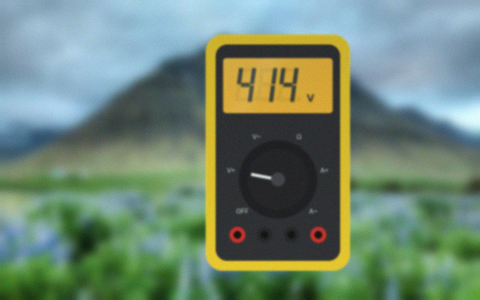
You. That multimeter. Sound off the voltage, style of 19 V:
414 V
